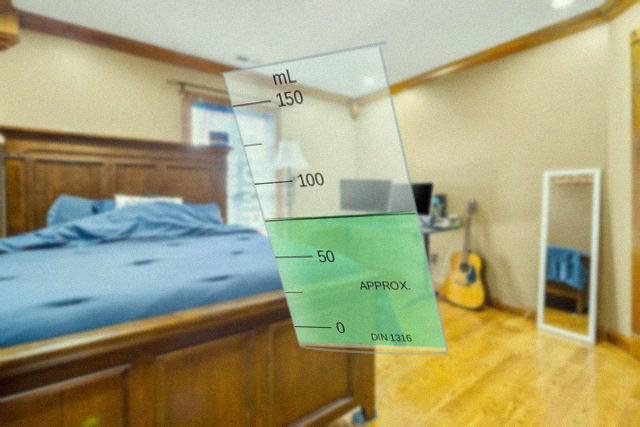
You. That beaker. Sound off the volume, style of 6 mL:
75 mL
